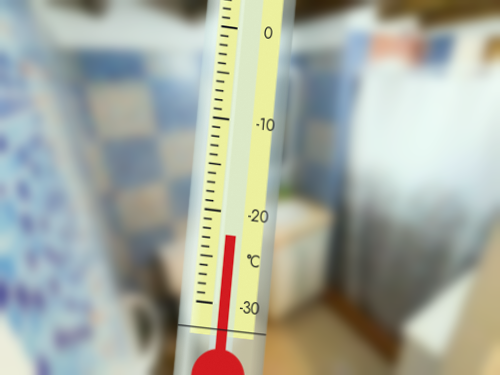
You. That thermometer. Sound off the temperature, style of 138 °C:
-22.5 °C
